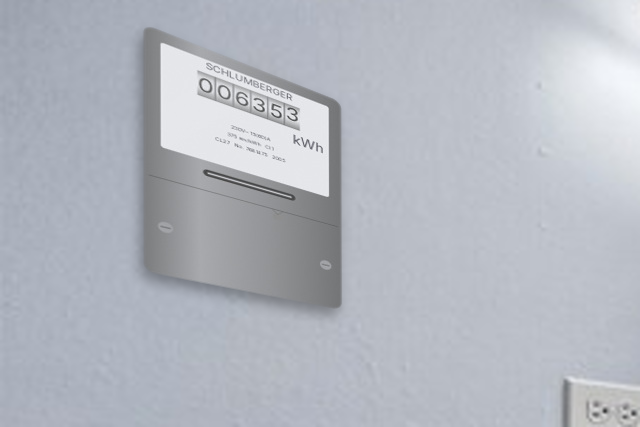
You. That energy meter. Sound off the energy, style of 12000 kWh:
6353 kWh
